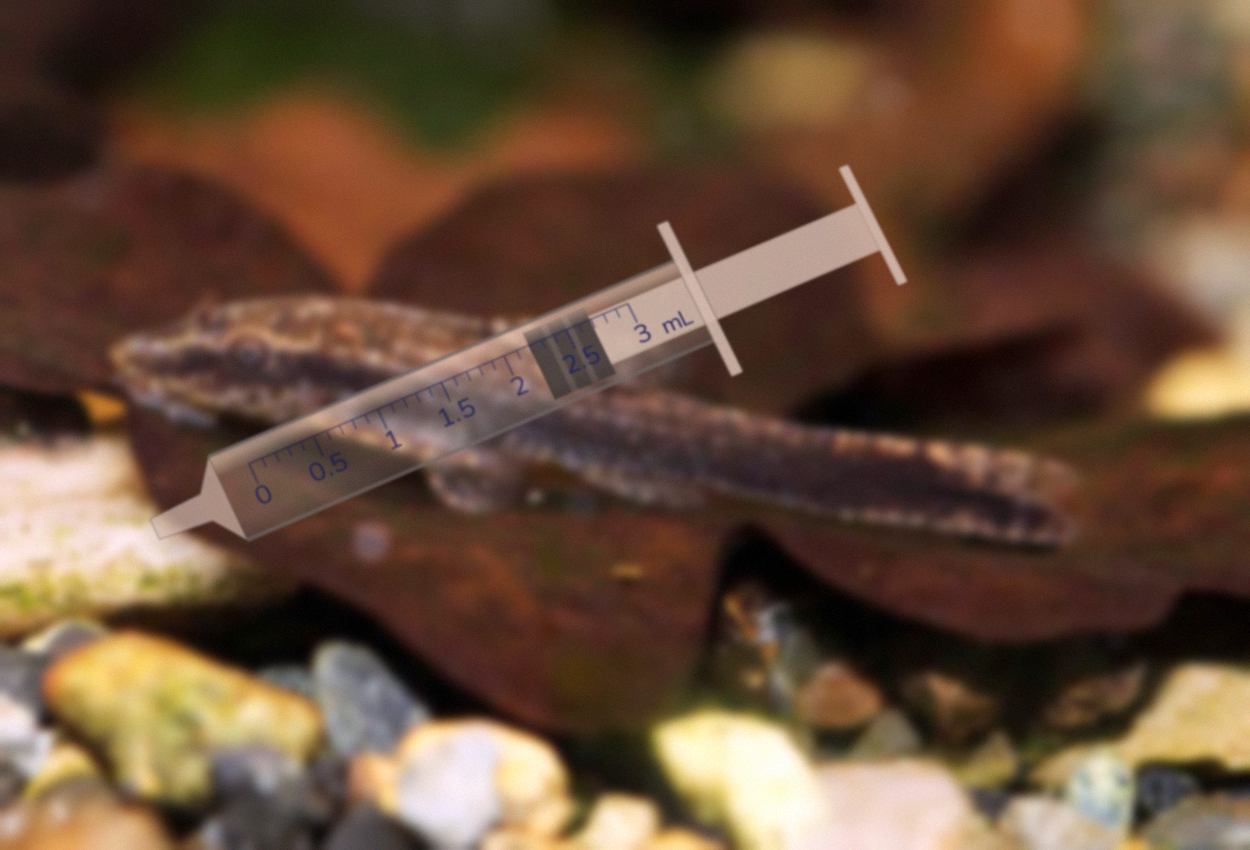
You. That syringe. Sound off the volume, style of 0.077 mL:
2.2 mL
